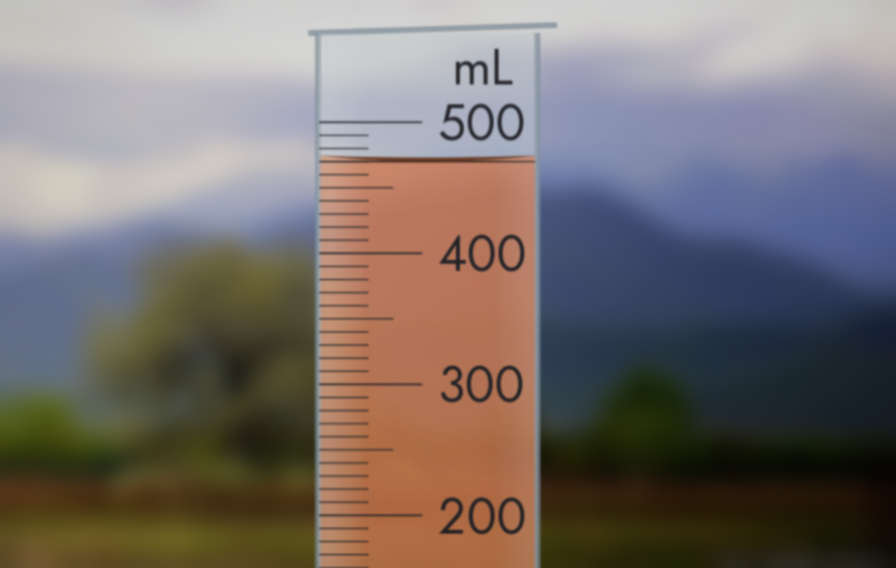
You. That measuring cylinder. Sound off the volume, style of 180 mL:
470 mL
